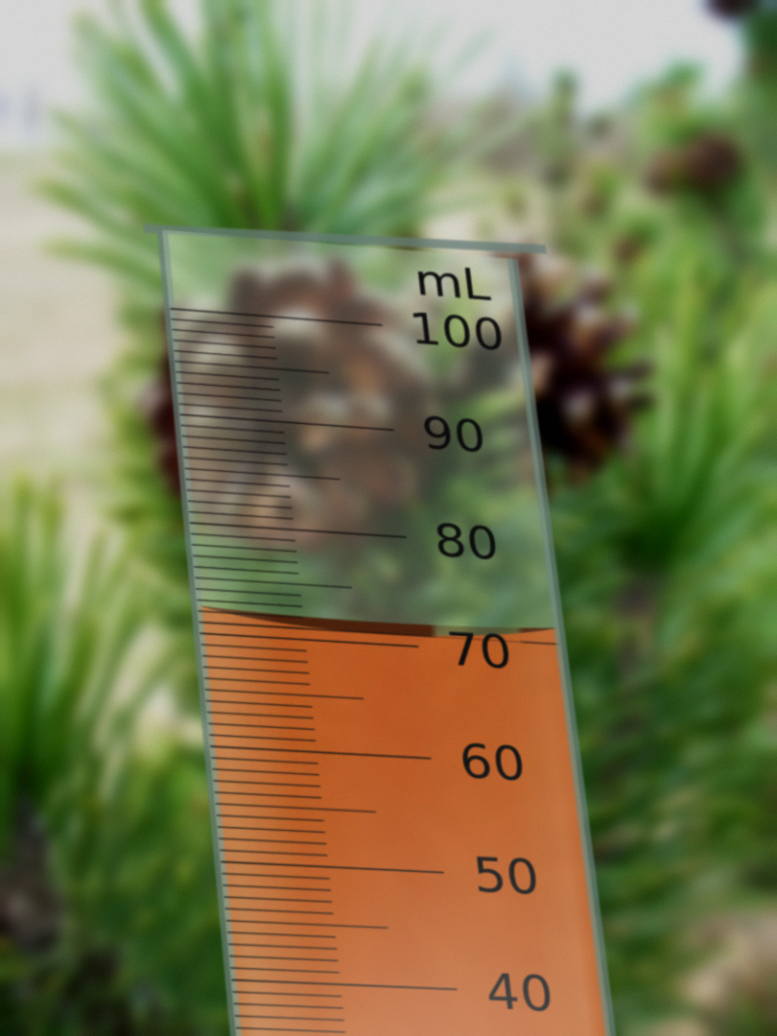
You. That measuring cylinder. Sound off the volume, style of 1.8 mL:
71 mL
